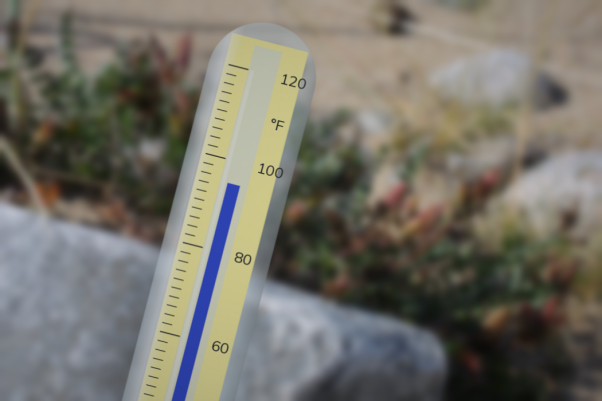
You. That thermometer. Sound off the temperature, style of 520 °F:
95 °F
